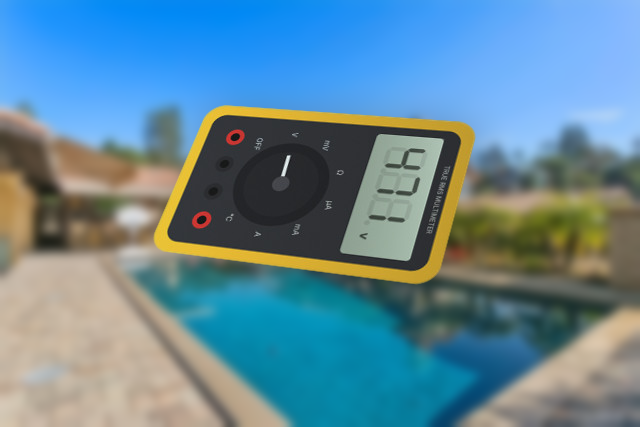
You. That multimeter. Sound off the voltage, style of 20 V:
471 V
